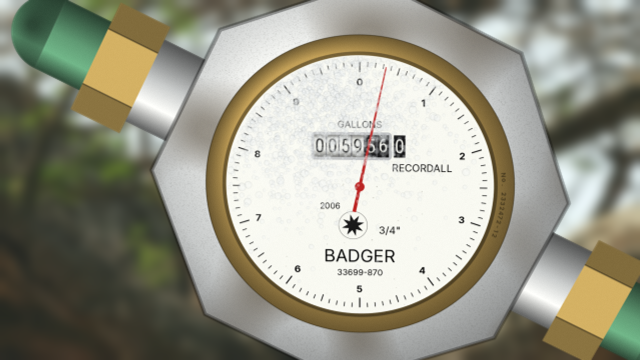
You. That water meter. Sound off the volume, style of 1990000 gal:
59560.3 gal
